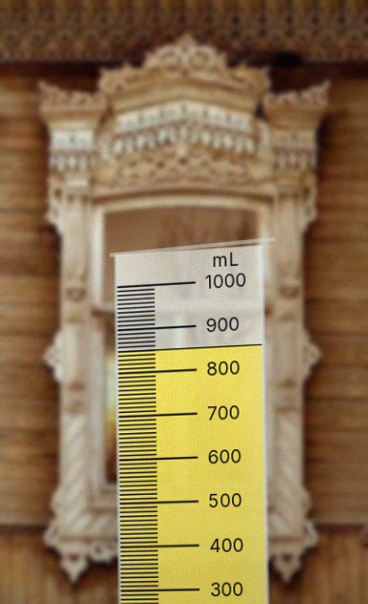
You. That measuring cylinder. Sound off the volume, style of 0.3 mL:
850 mL
